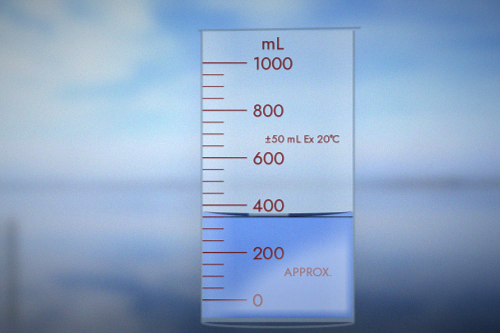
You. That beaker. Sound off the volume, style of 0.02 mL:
350 mL
